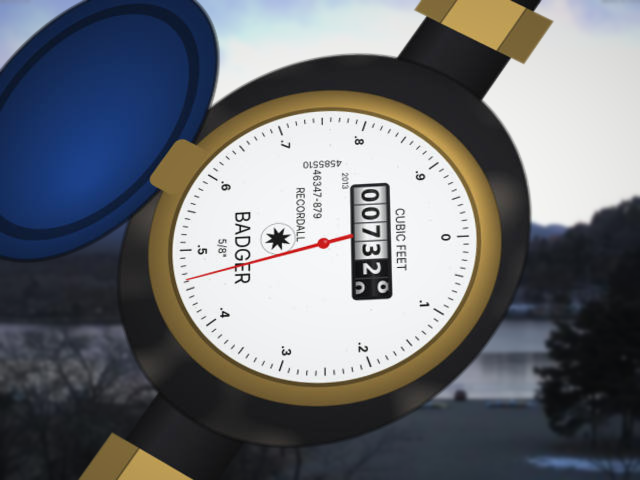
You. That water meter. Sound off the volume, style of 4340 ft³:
7328.46 ft³
